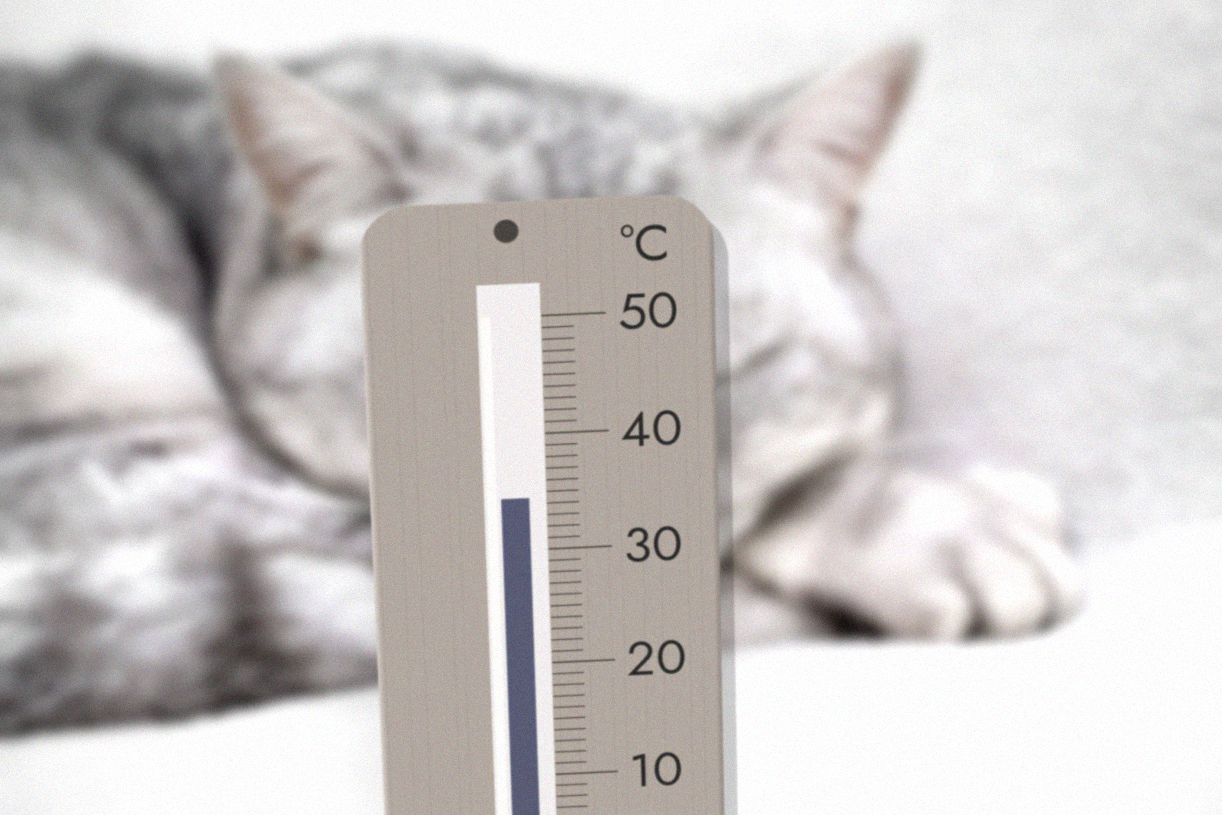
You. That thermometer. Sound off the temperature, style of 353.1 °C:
34.5 °C
